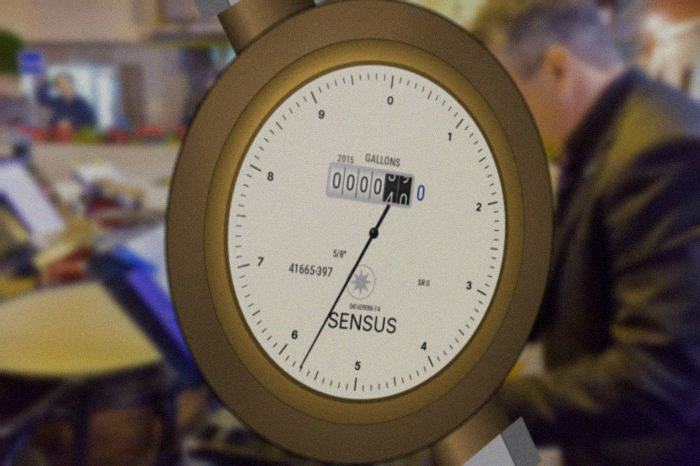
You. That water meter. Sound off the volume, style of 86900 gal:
395.7 gal
